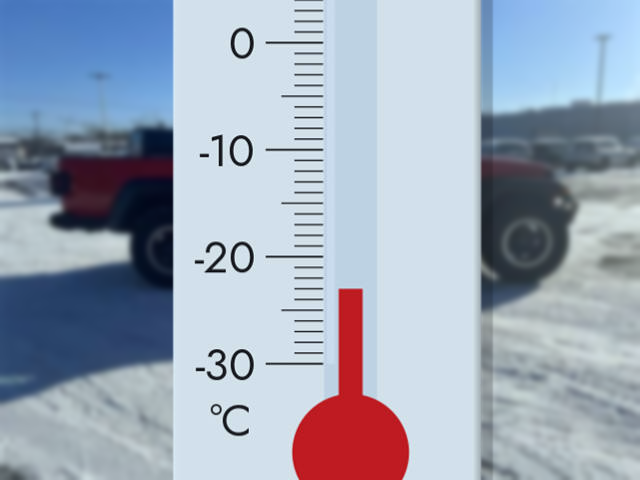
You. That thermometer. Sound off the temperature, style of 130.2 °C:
-23 °C
